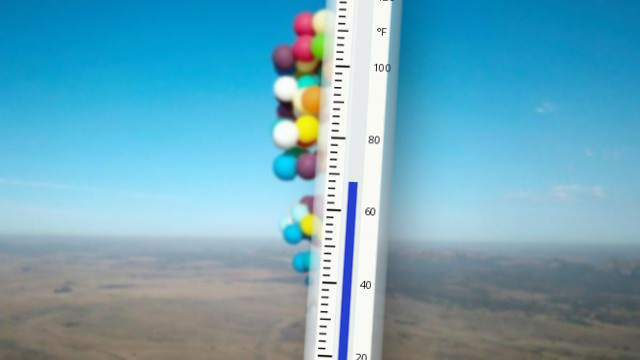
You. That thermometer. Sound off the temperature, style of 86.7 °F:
68 °F
